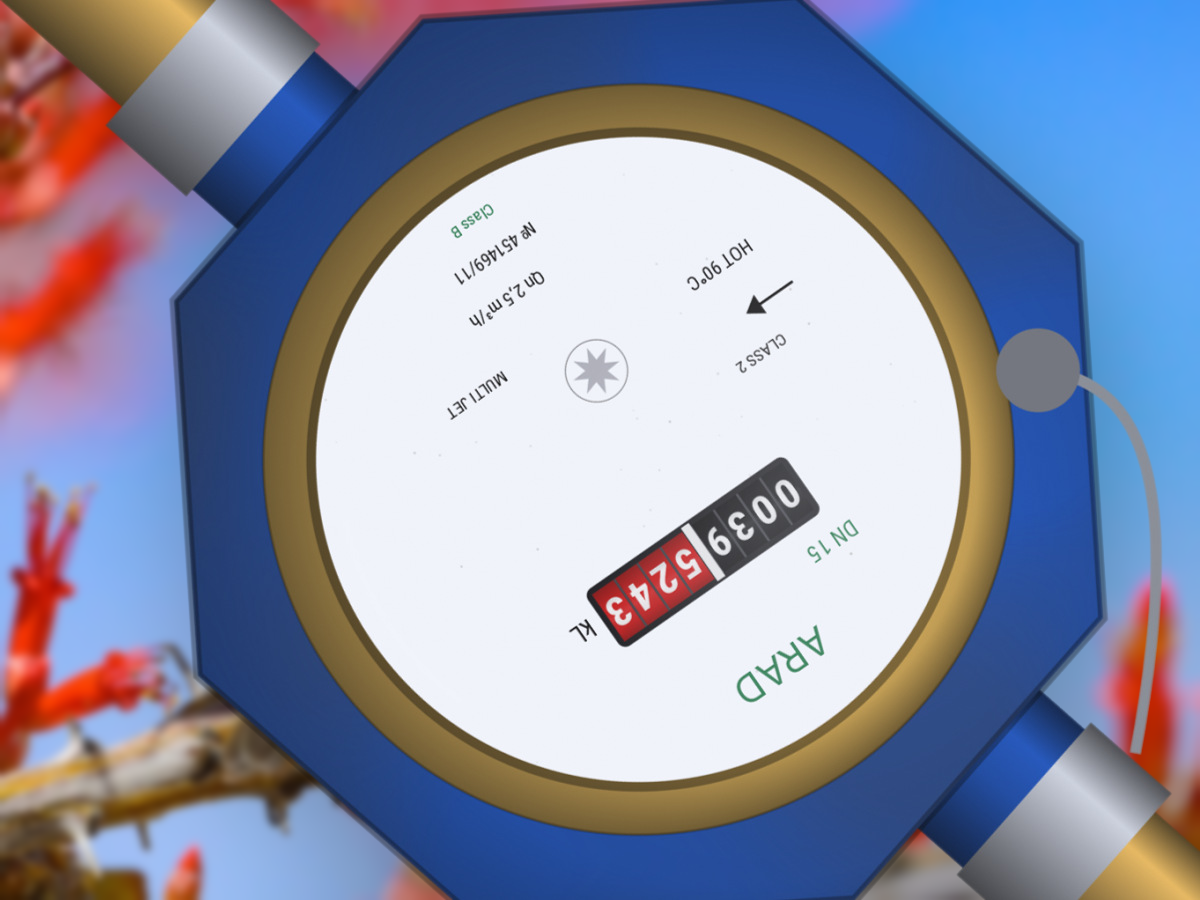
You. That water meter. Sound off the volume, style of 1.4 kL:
39.5243 kL
